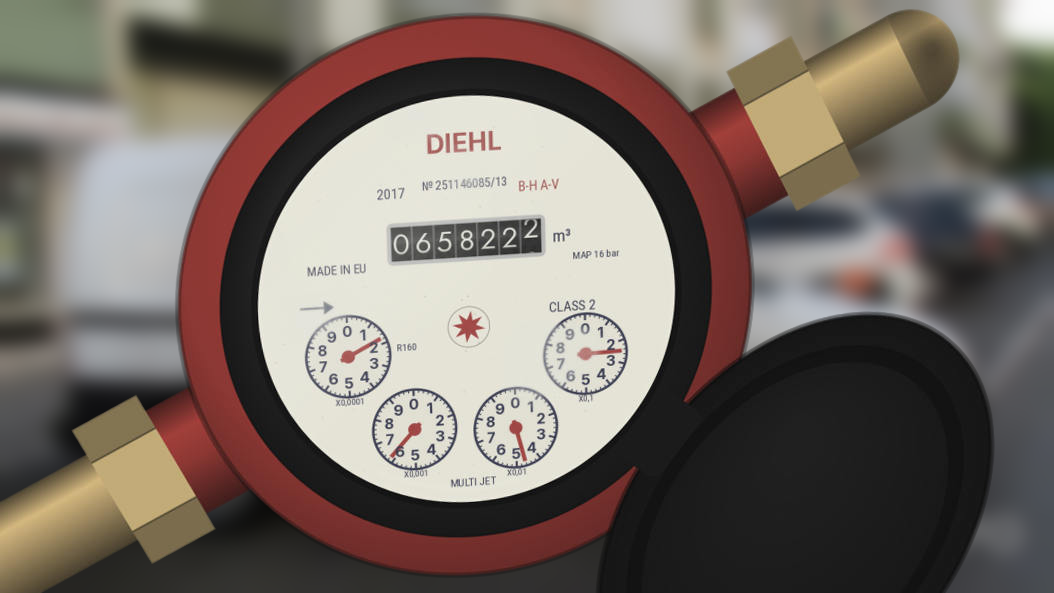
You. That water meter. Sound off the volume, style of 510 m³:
658222.2461 m³
